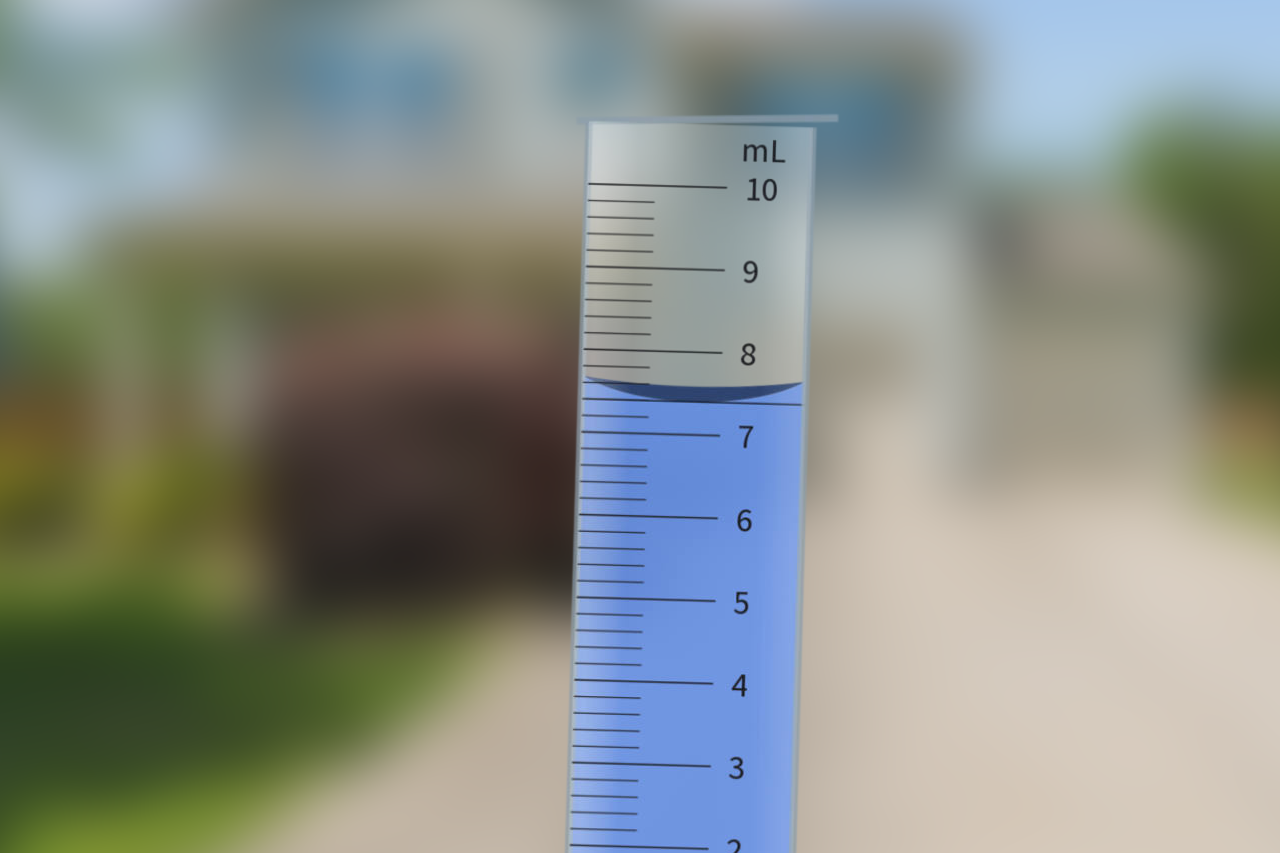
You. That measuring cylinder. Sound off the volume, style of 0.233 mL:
7.4 mL
